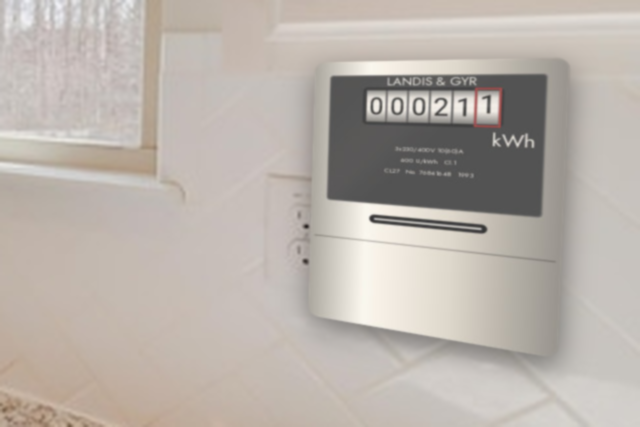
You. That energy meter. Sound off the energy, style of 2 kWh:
21.1 kWh
